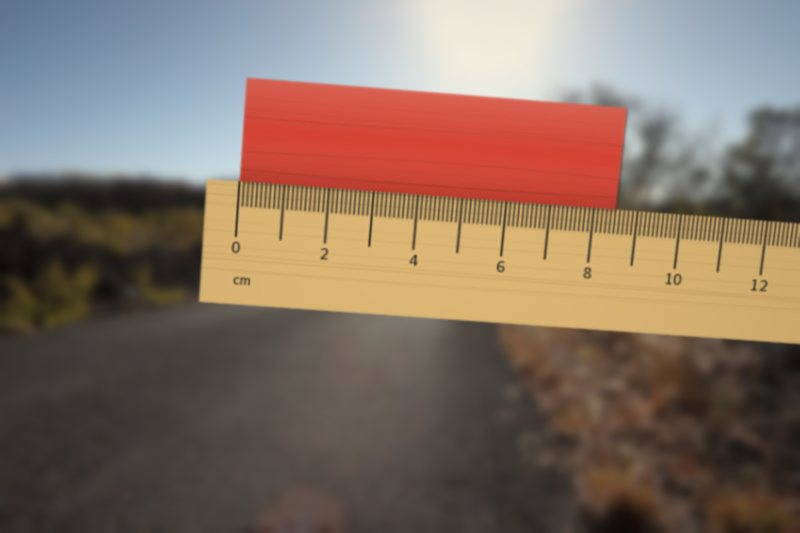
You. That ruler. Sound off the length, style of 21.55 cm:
8.5 cm
